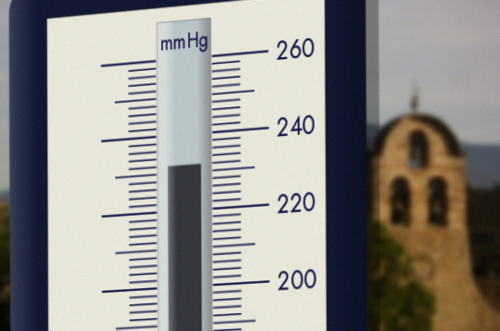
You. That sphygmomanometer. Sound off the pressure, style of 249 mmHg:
232 mmHg
